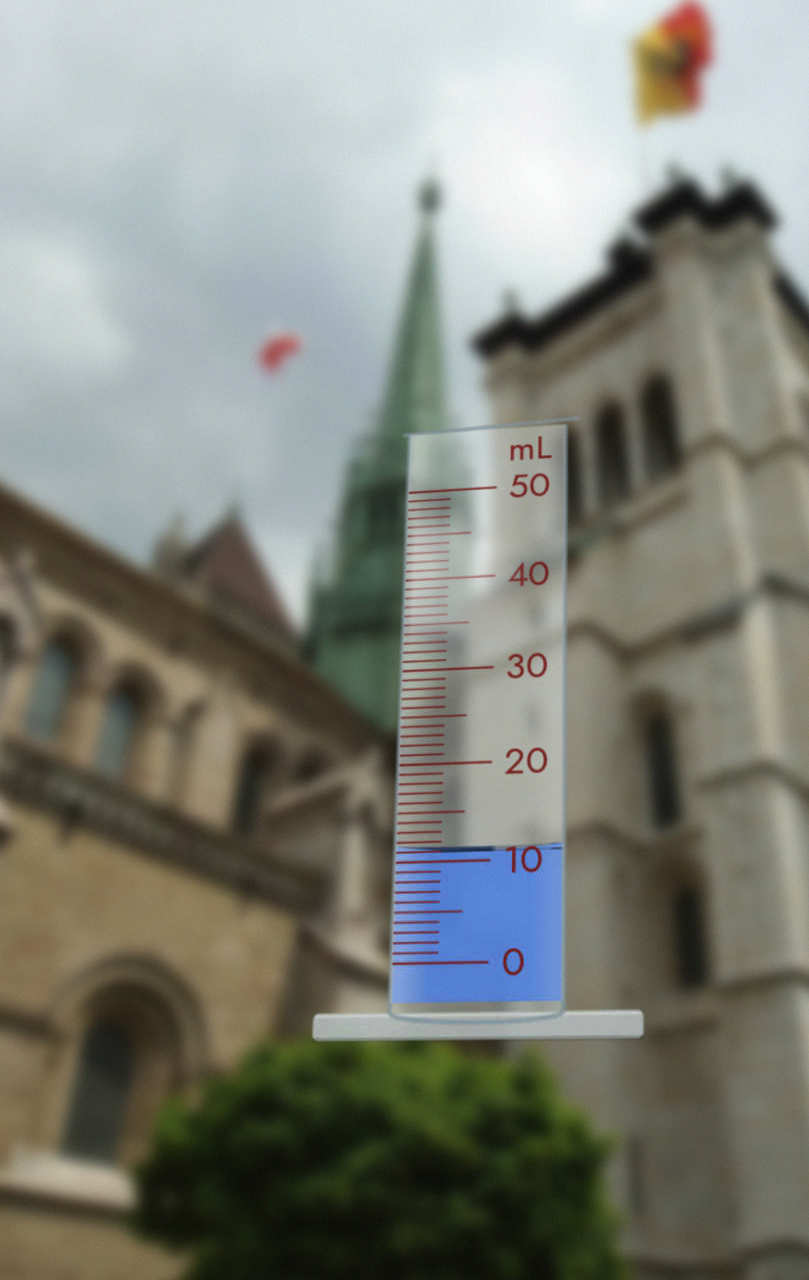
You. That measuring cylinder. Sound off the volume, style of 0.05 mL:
11 mL
